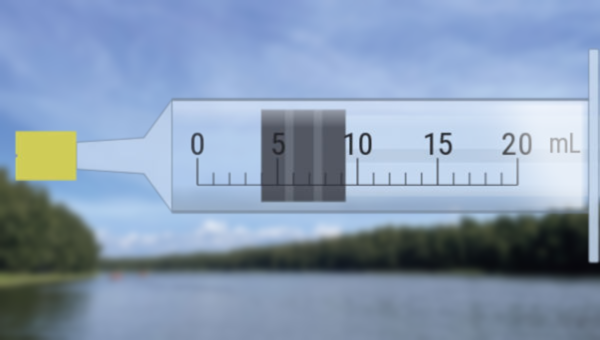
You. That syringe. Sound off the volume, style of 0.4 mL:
4 mL
